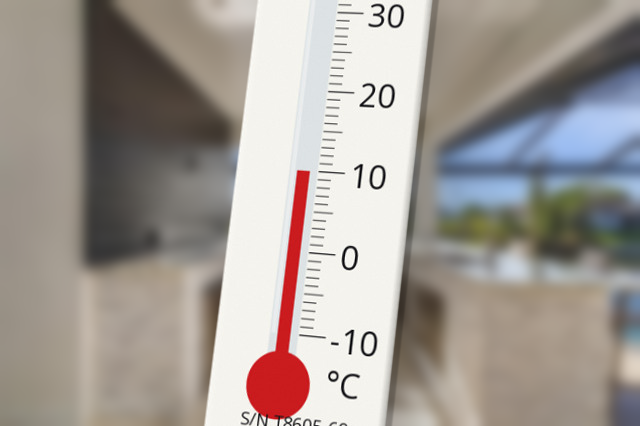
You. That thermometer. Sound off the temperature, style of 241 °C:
10 °C
